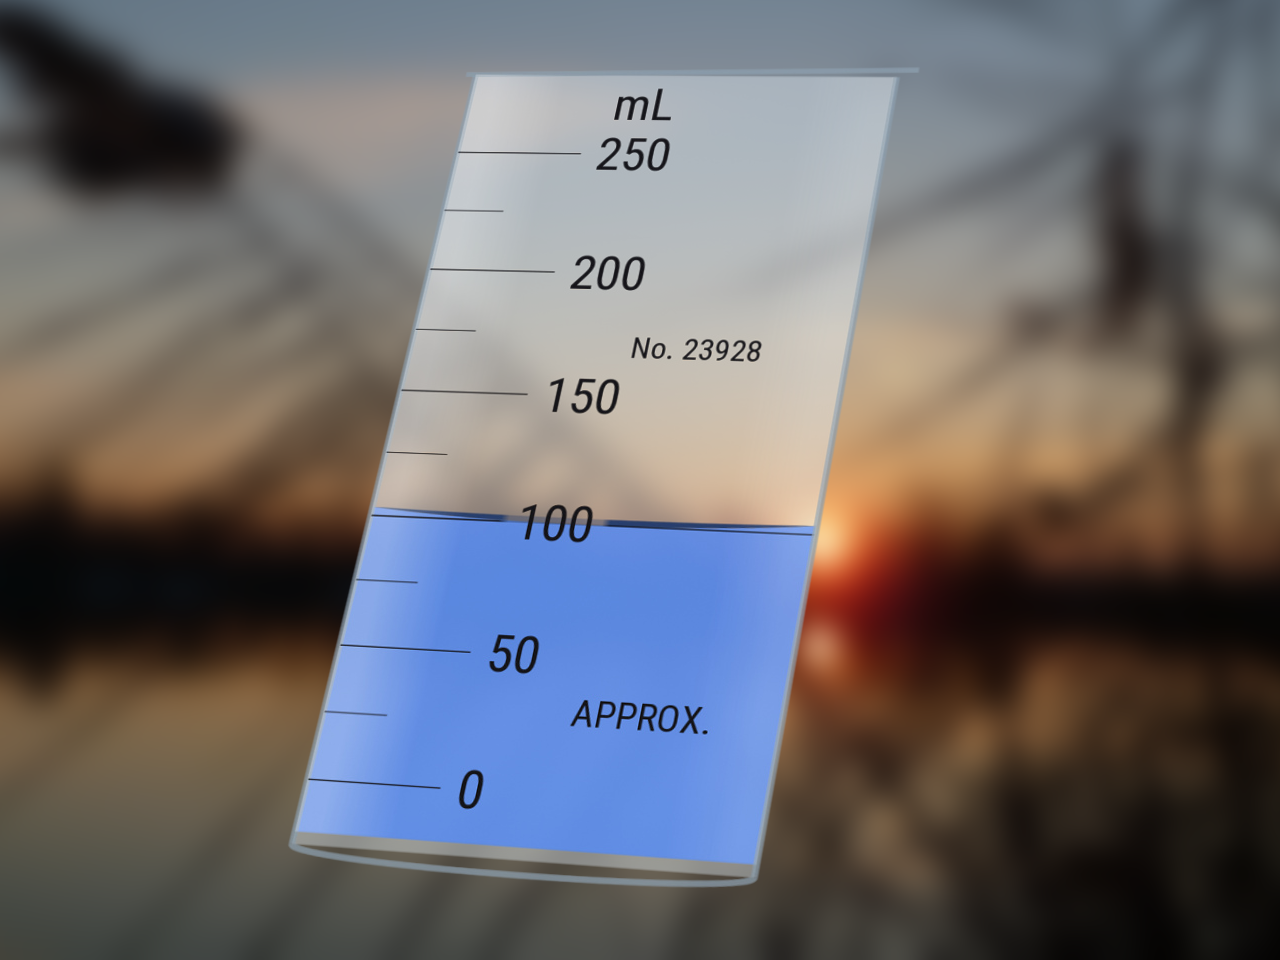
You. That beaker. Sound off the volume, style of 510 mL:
100 mL
